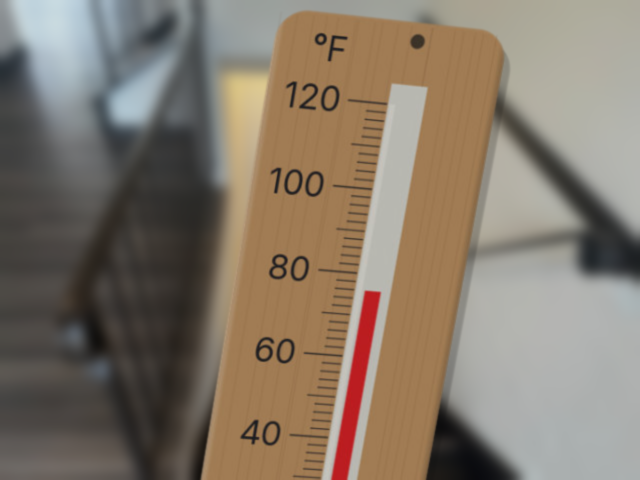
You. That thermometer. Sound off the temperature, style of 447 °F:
76 °F
